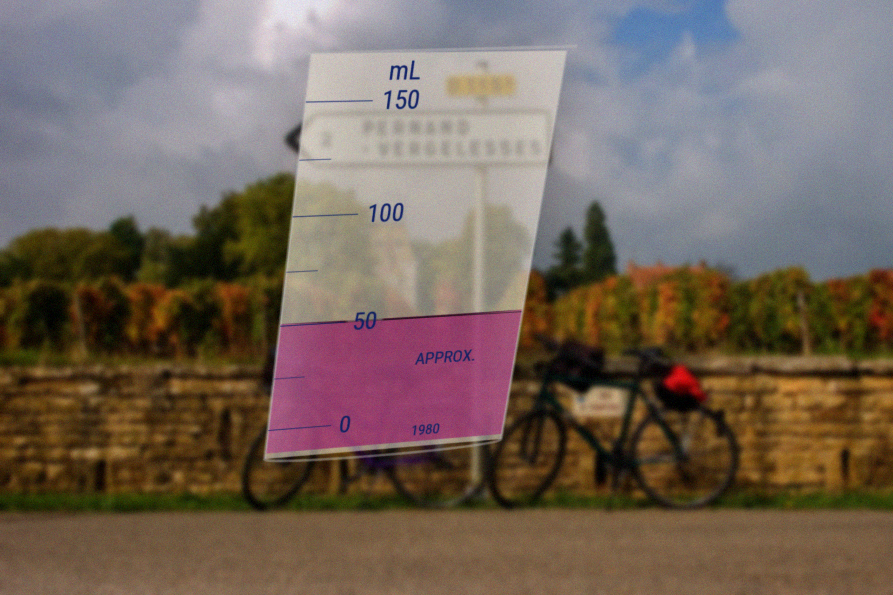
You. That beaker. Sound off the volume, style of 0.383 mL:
50 mL
